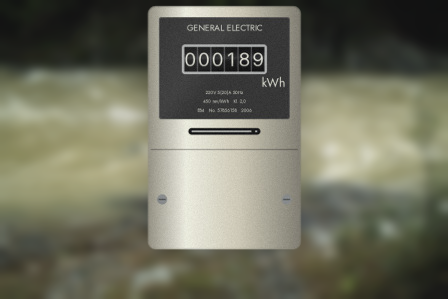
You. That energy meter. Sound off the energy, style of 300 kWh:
189 kWh
